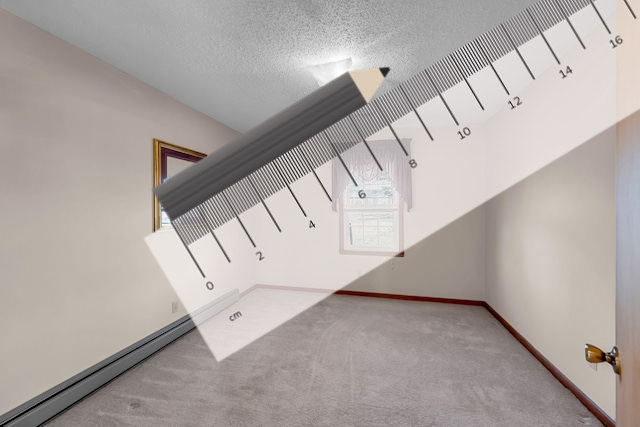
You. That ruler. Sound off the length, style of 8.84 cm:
9 cm
